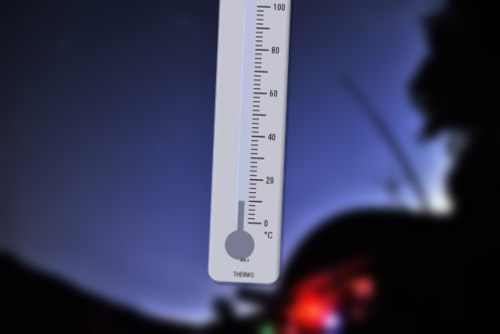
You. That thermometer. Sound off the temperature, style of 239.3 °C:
10 °C
